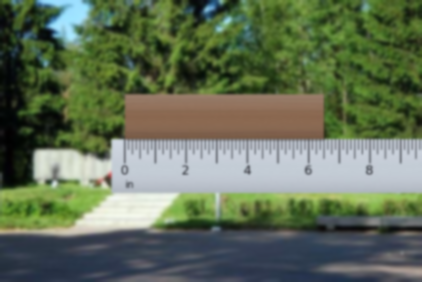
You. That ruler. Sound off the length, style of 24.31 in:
6.5 in
